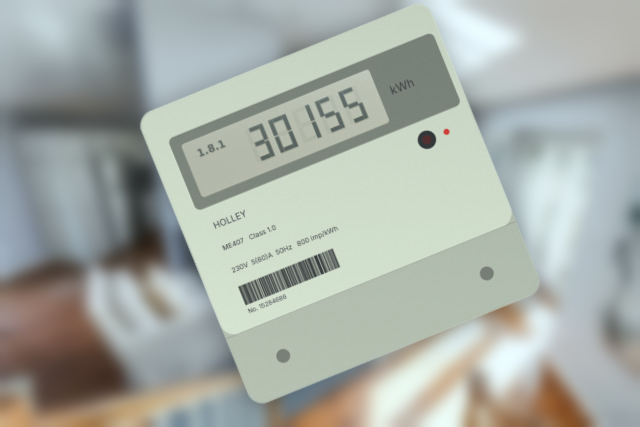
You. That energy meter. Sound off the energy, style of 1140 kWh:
30155 kWh
